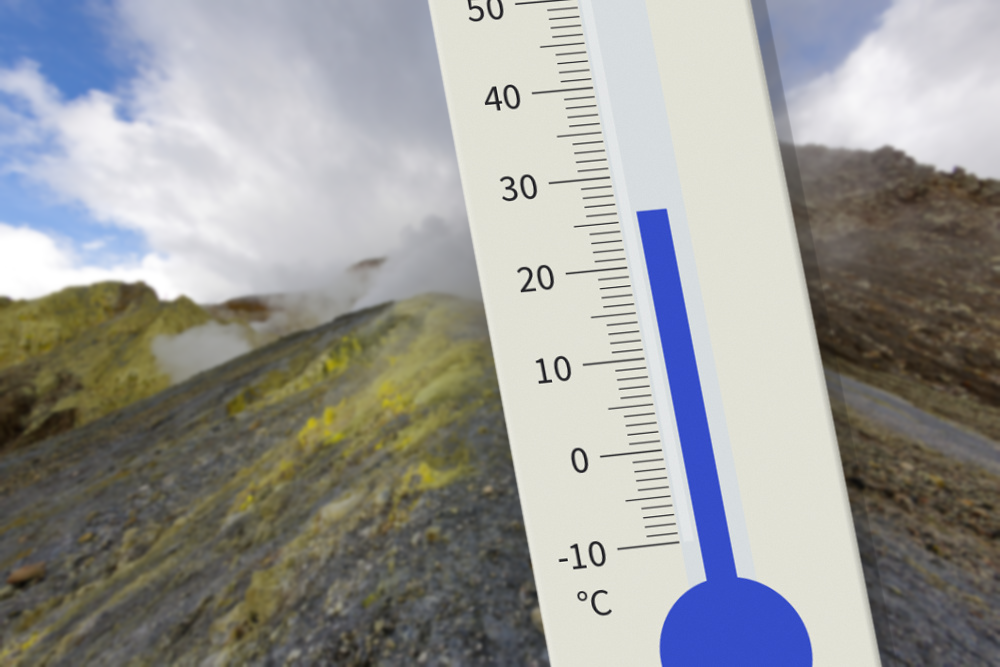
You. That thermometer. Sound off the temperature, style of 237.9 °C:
26 °C
